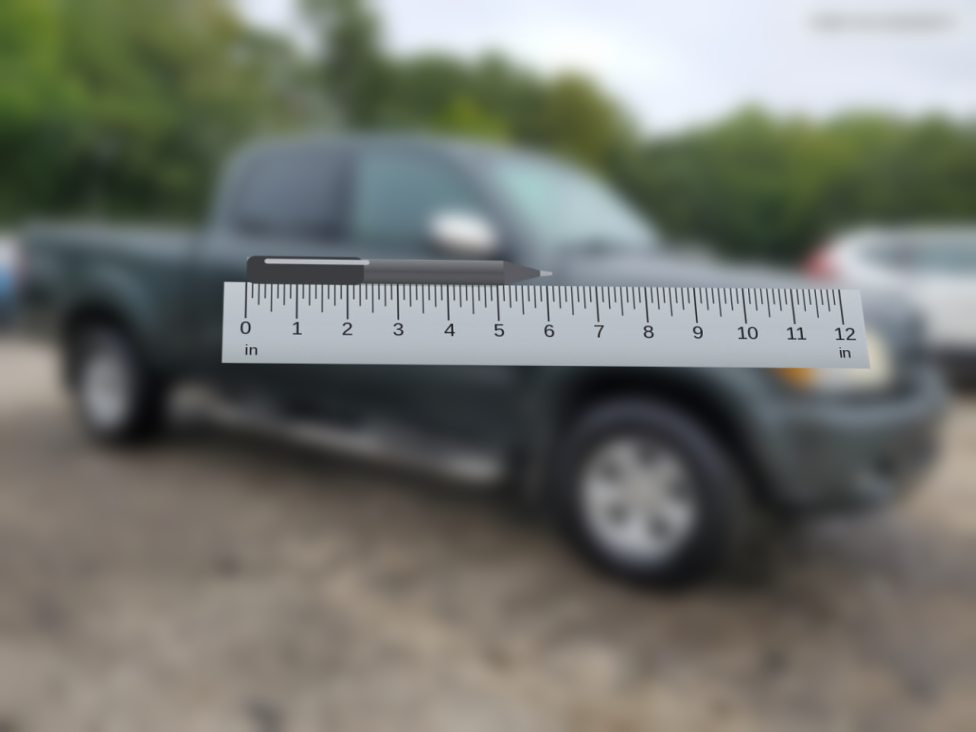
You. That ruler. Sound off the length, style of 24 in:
6.125 in
